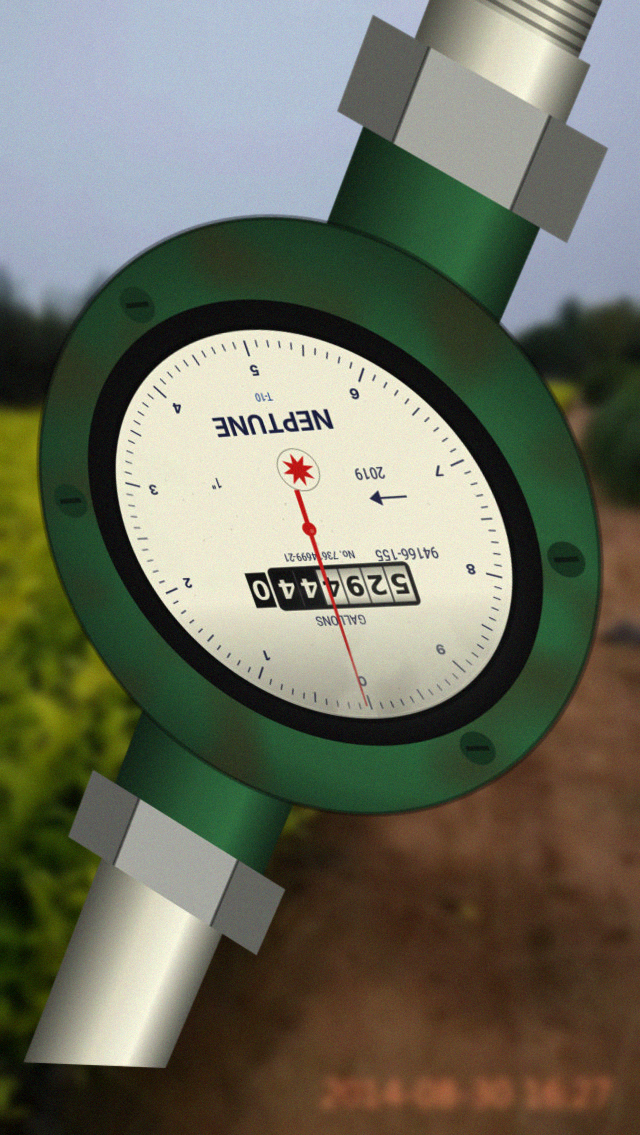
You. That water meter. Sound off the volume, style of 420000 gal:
5294440.0 gal
